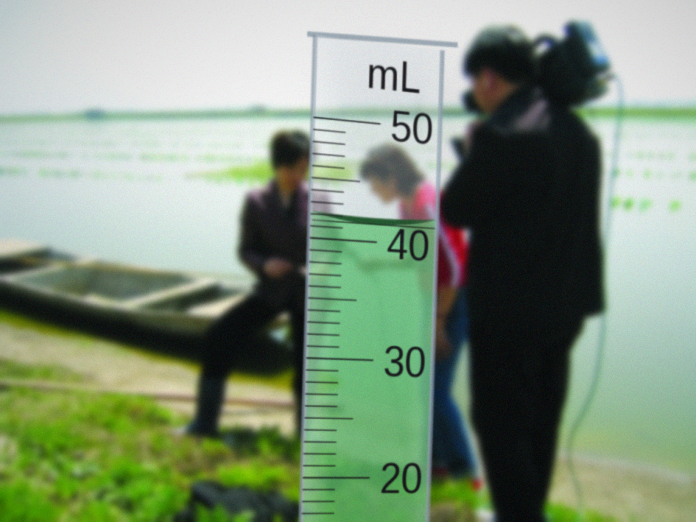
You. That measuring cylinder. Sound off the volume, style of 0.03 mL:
41.5 mL
